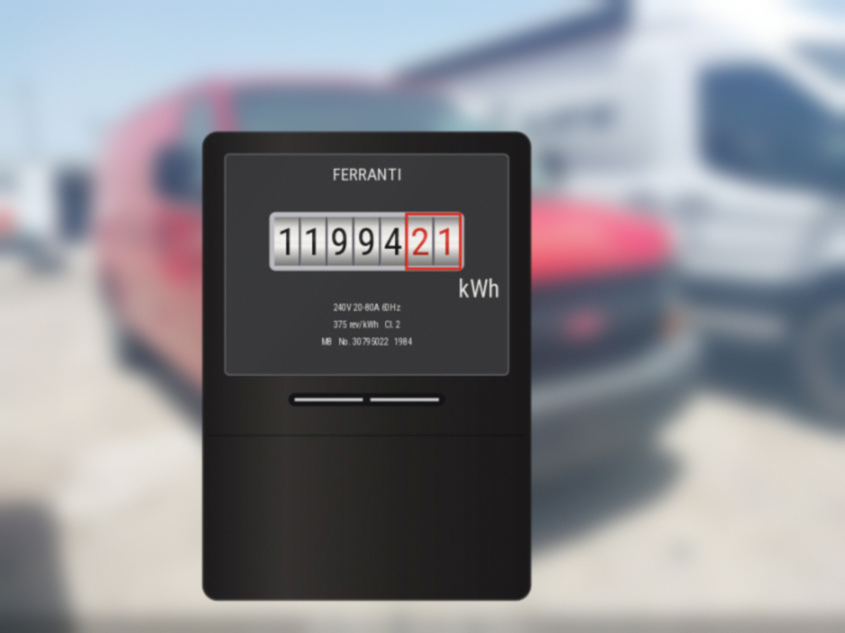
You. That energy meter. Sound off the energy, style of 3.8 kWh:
11994.21 kWh
